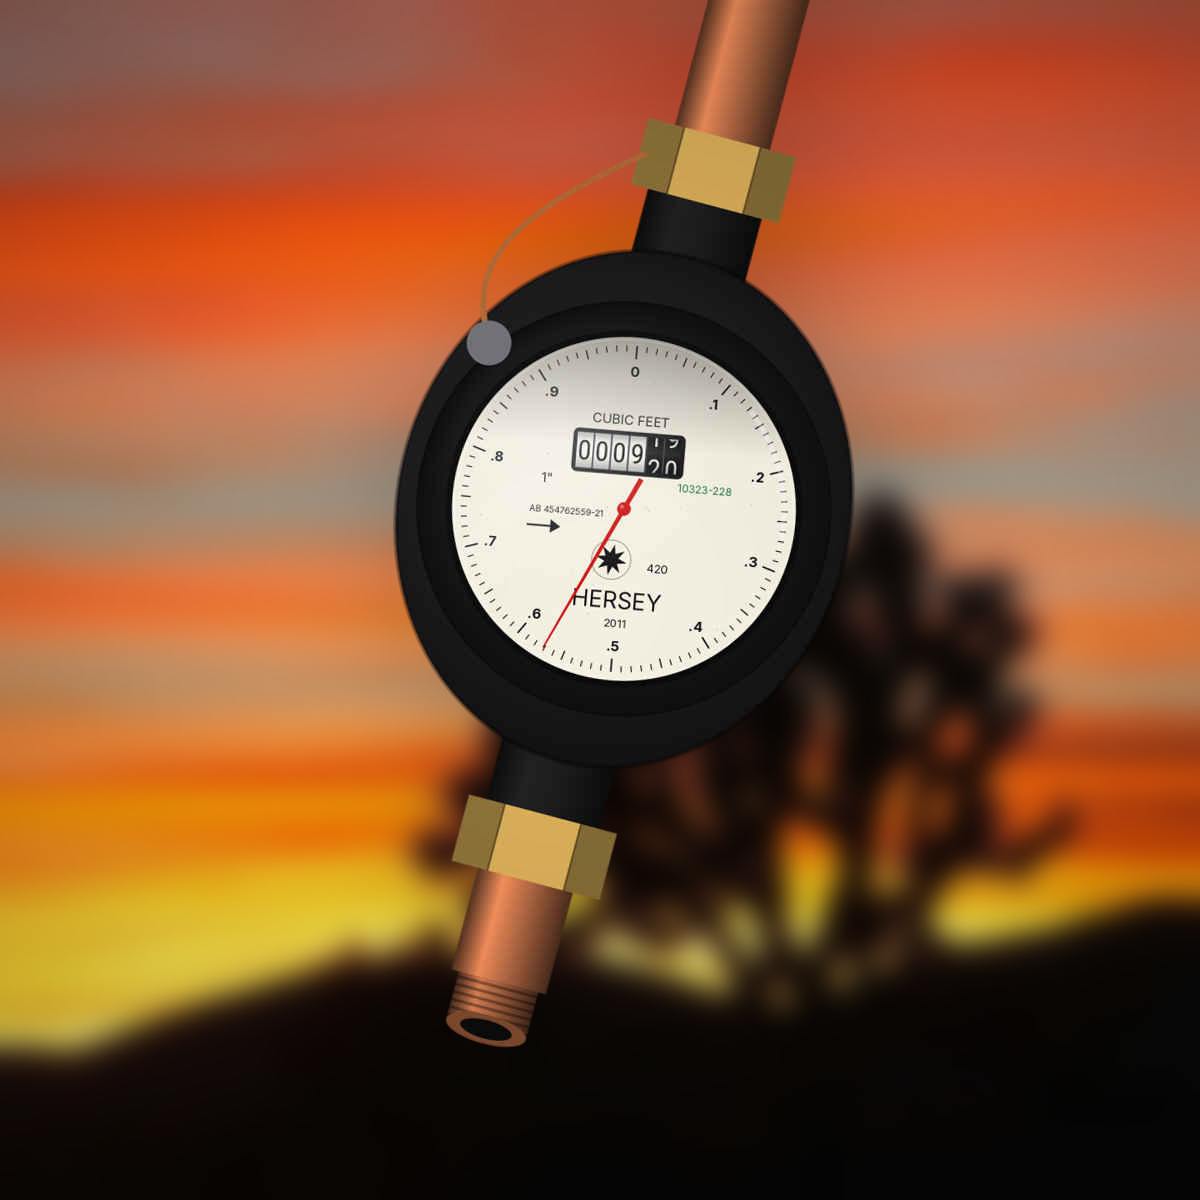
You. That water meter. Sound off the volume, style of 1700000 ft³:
919.57 ft³
